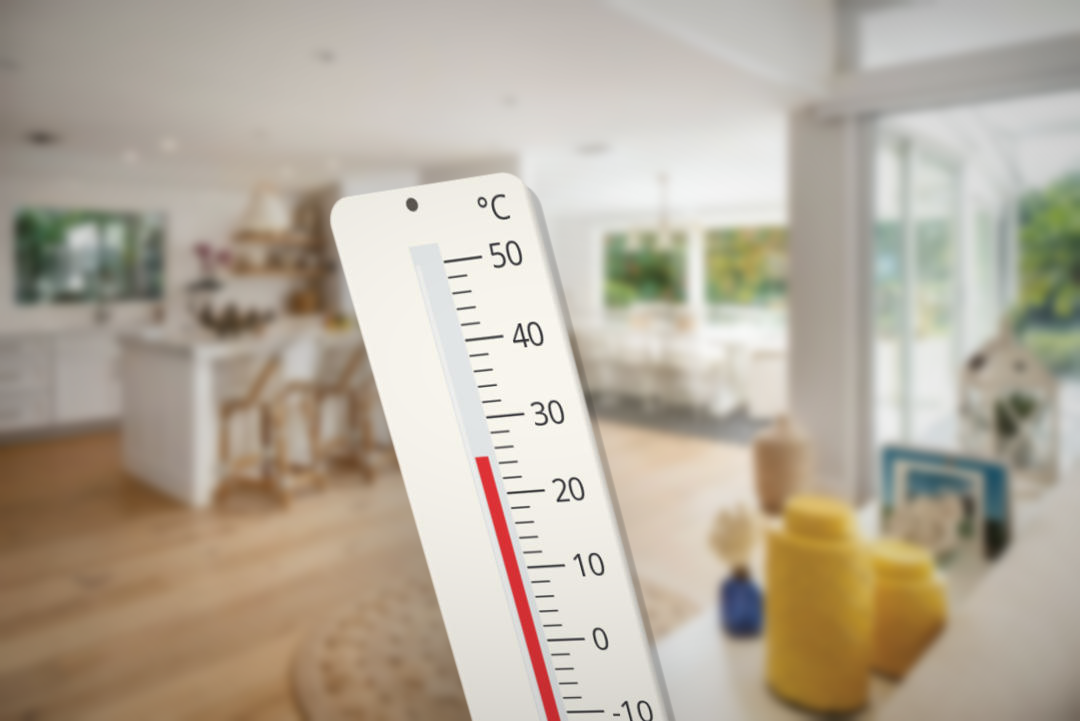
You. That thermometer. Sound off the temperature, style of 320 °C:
25 °C
